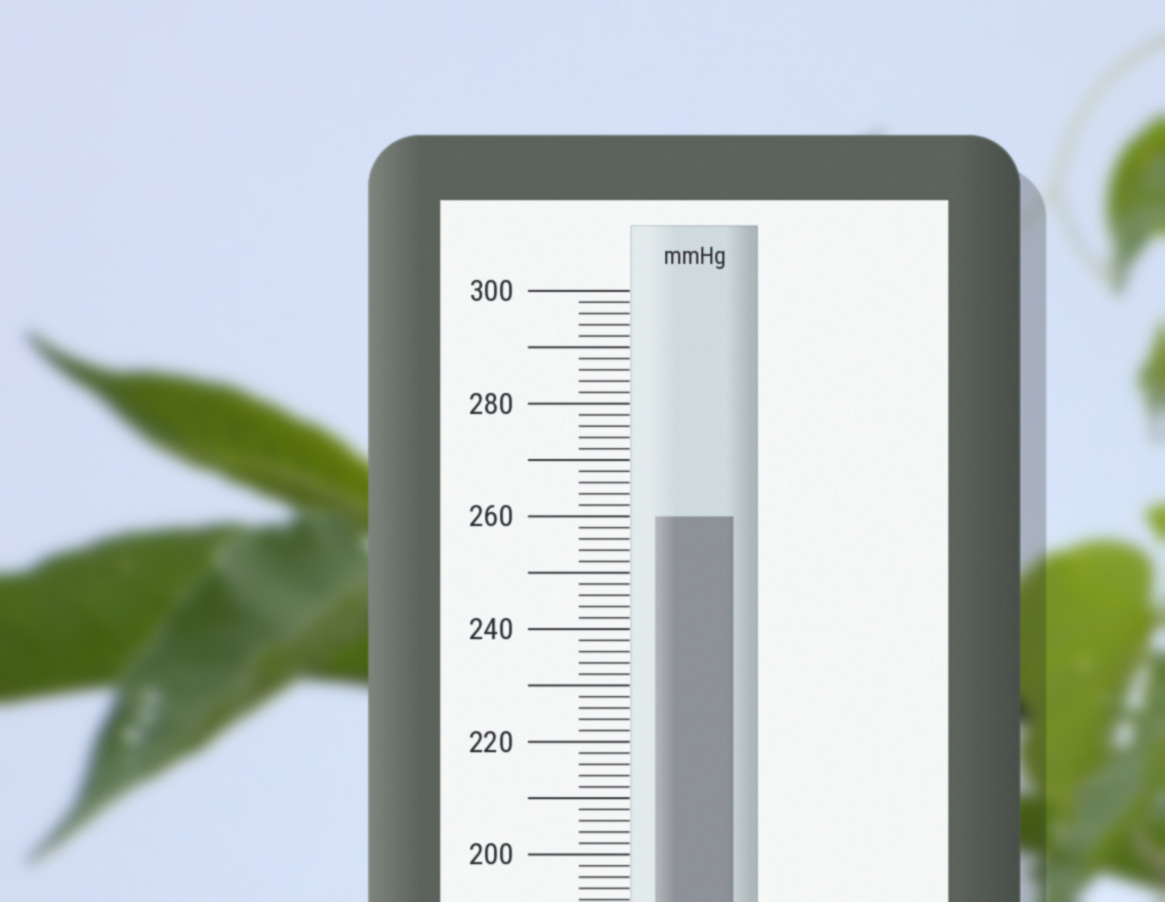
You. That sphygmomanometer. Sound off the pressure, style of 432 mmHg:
260 mmHg
